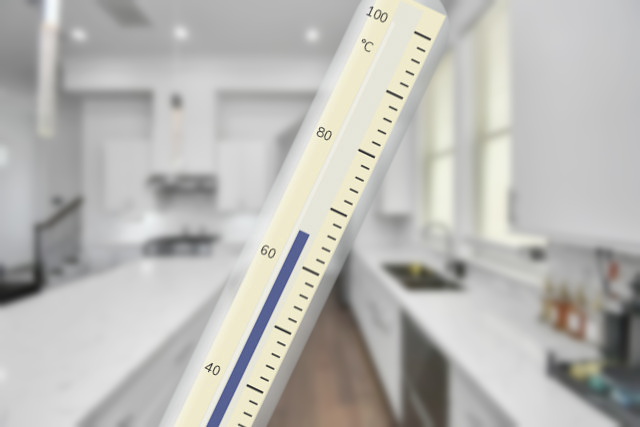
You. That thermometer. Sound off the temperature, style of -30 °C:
65 °C
